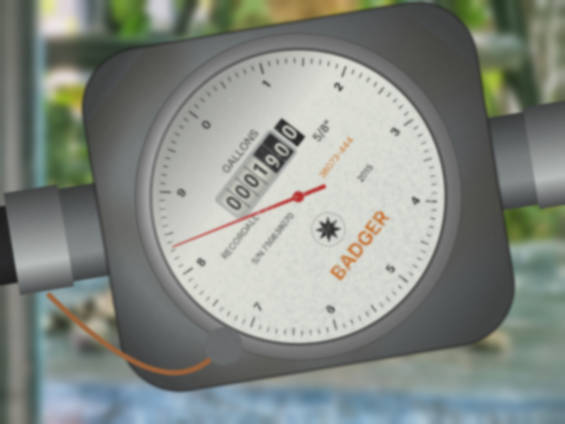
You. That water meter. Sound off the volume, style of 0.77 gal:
1898.3 gal
